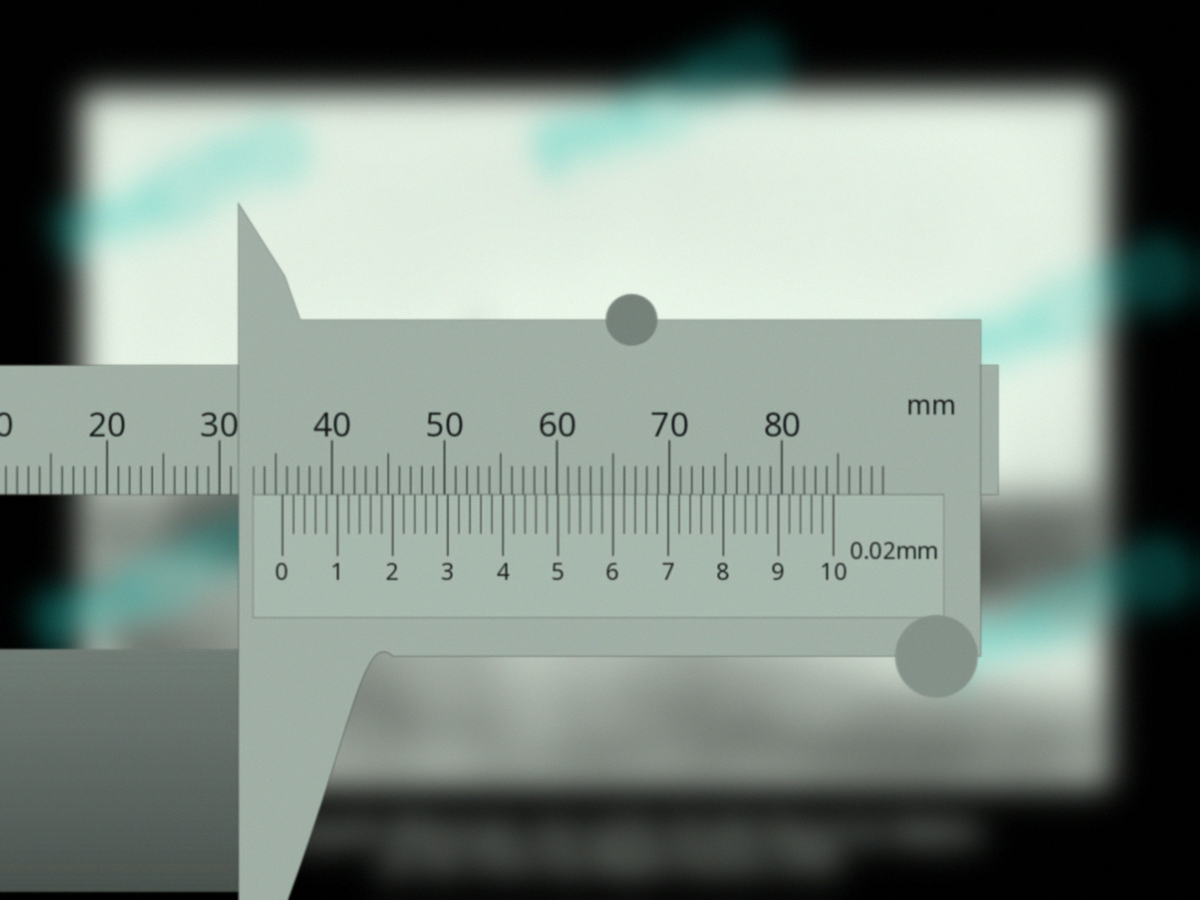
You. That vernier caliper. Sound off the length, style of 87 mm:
35.6 mm
